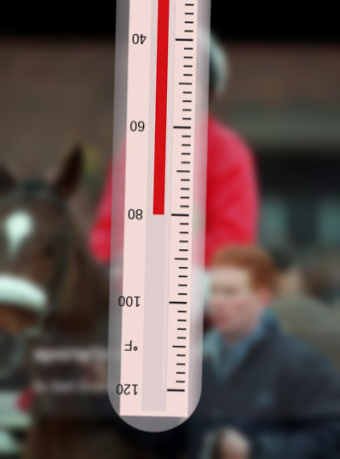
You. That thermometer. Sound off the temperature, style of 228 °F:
80 °F
